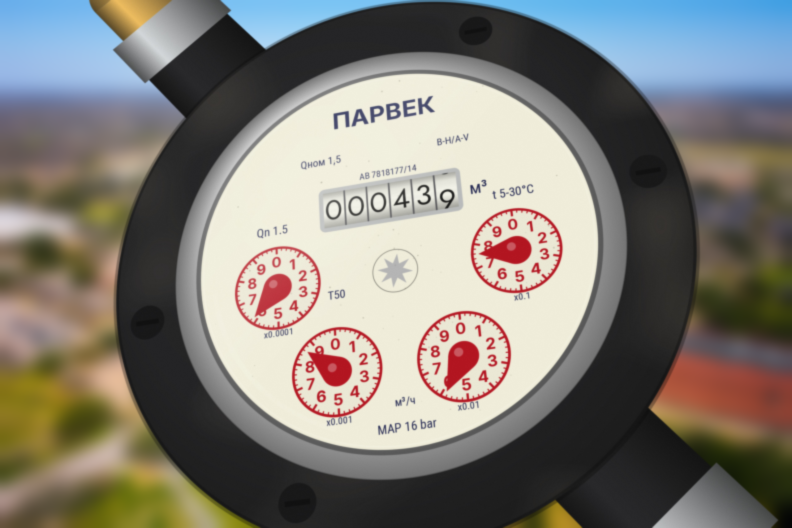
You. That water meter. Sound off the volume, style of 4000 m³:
438.7586 m³
